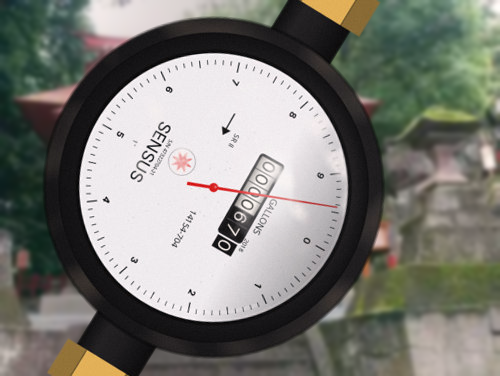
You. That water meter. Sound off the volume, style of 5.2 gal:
669.4 gal
